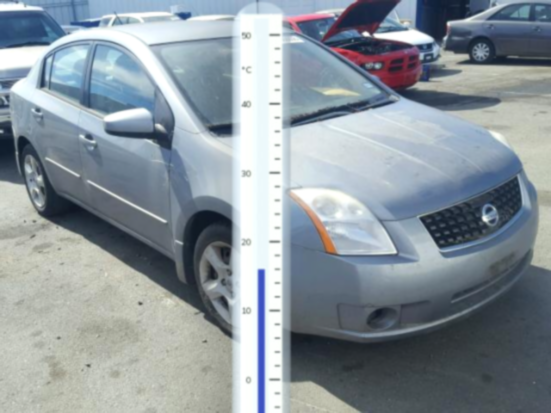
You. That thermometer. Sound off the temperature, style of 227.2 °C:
16 °C
